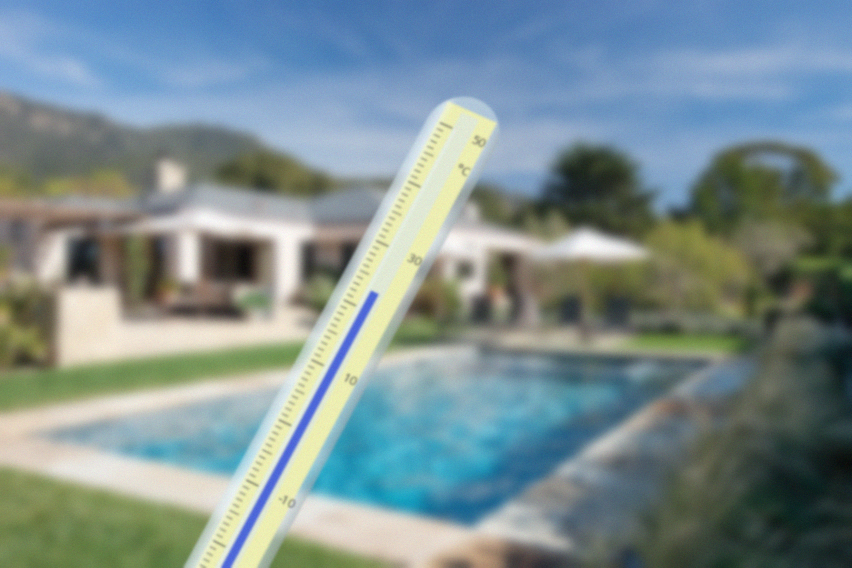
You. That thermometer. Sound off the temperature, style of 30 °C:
23 °C
